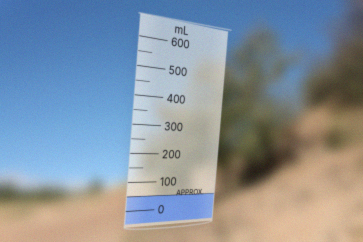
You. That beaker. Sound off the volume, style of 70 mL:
50 mL
